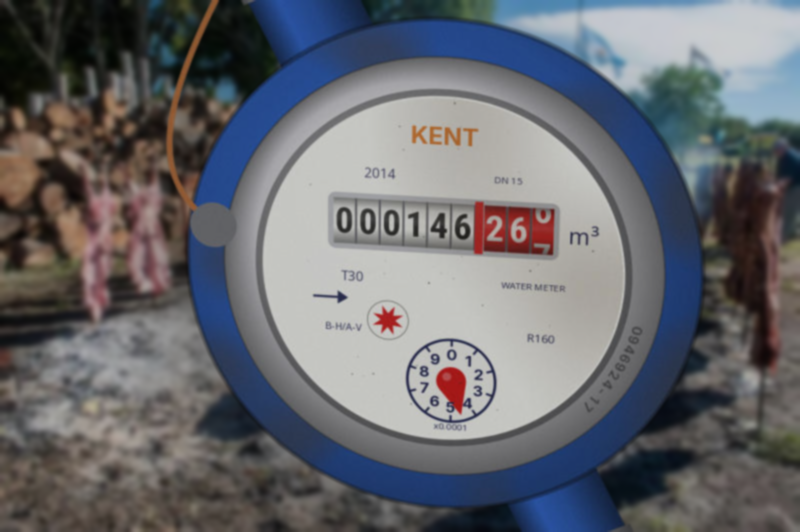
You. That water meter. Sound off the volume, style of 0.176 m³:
146.2664 m³
